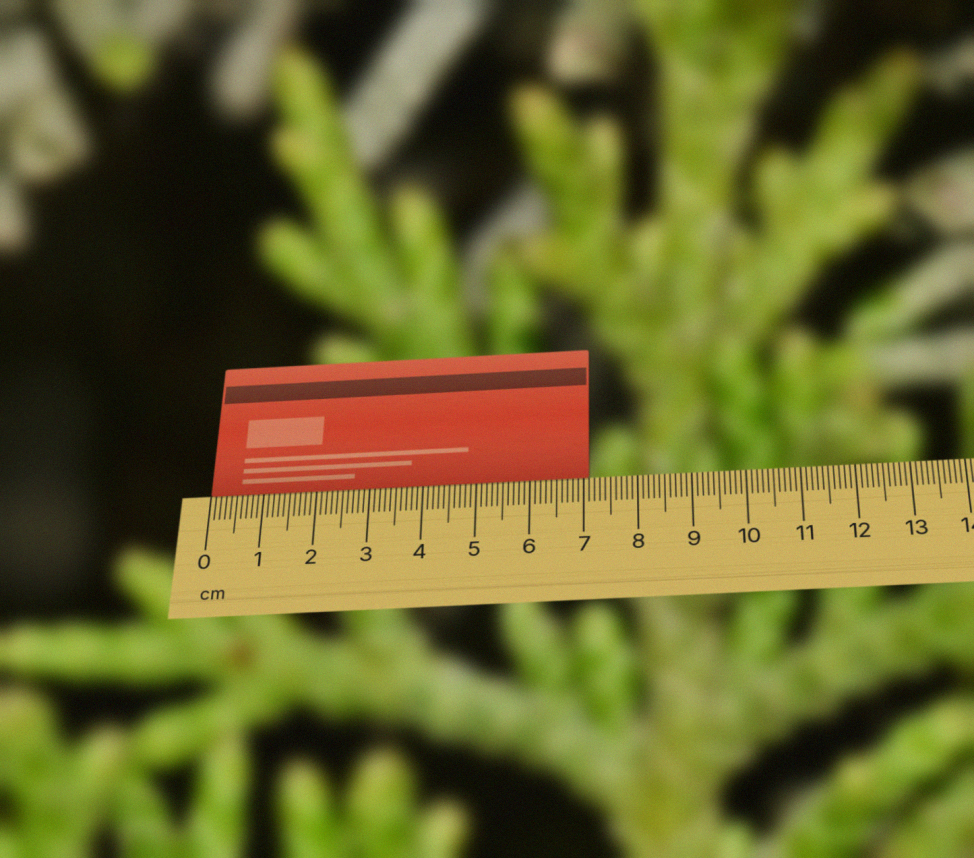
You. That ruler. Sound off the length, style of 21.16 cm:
7.1 cm
